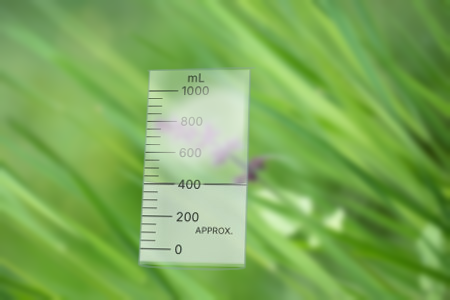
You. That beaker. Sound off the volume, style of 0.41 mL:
400 mL
